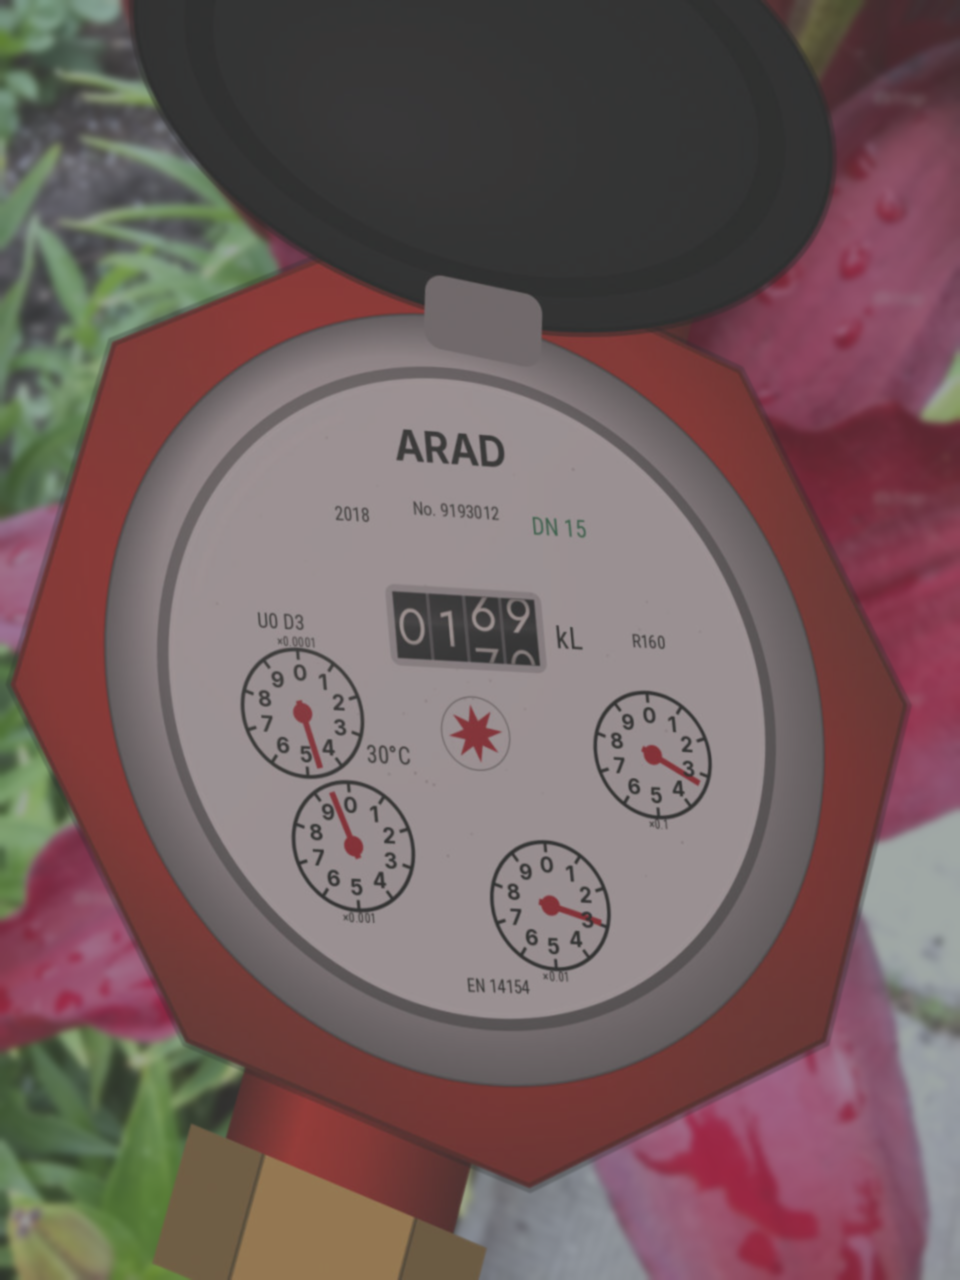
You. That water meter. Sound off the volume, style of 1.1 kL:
169.3294 kL
